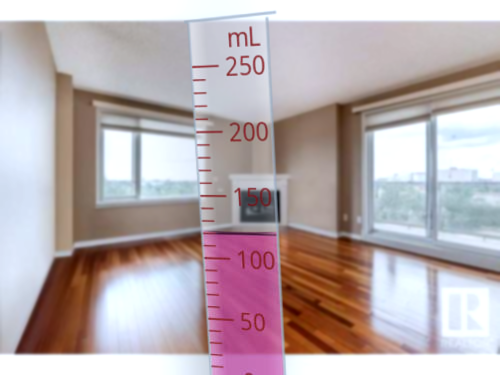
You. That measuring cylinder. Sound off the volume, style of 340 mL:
120 mL
